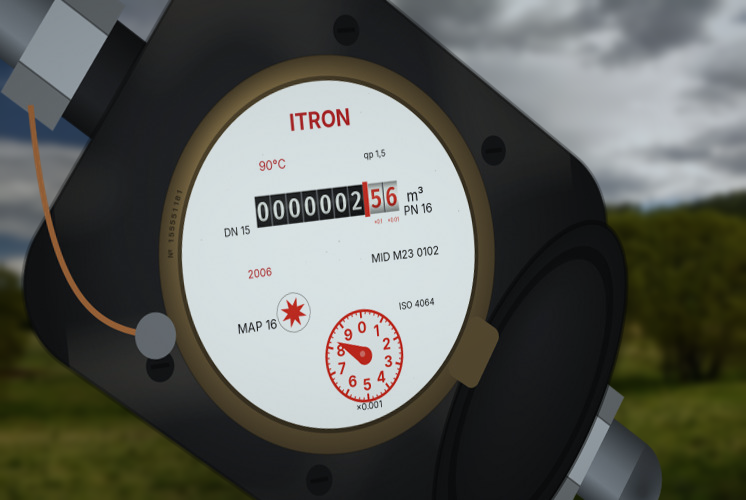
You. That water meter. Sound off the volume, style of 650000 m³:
2.568 m³
